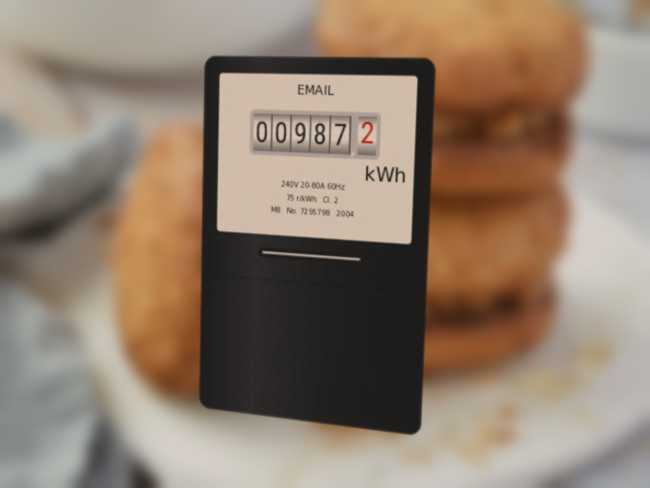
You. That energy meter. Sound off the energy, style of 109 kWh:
987.2 kWh
